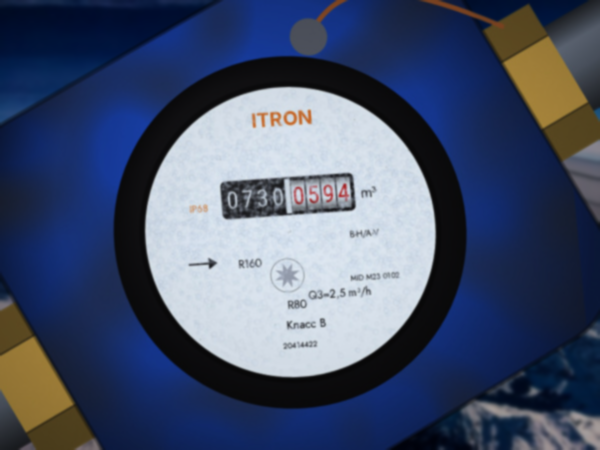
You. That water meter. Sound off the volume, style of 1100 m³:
730.0594 m³
